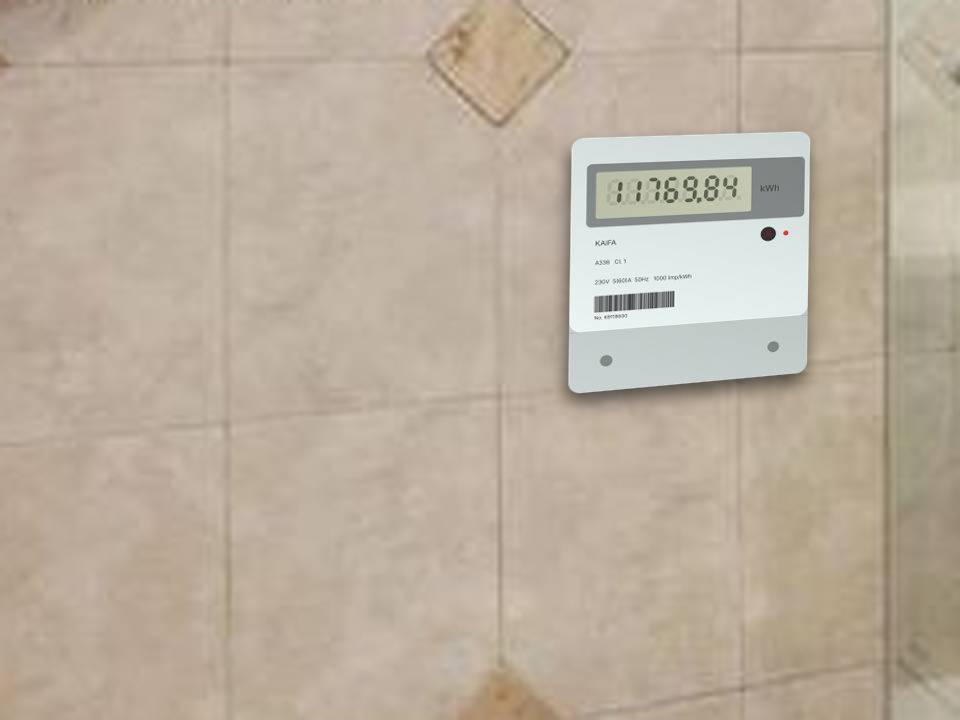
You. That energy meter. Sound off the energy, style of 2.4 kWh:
11769.84 kWh
